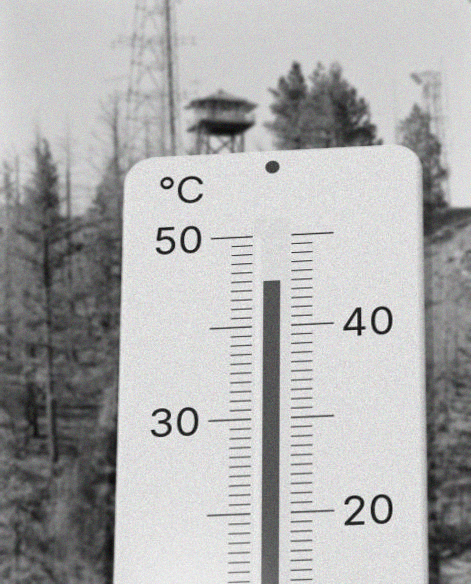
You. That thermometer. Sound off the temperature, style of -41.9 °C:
45 °C
